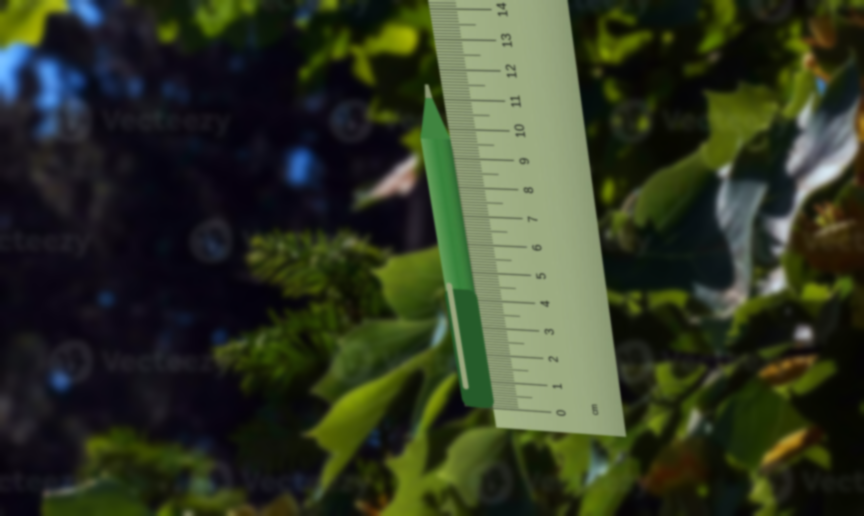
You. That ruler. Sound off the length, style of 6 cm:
11.5 cm
